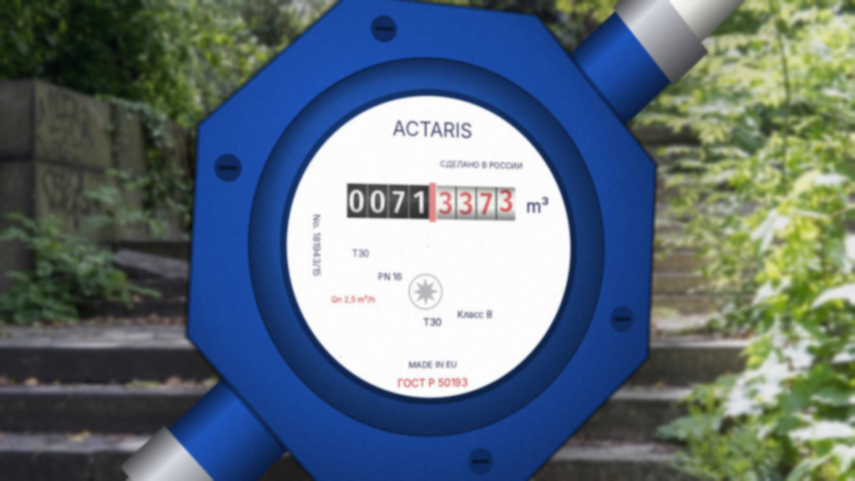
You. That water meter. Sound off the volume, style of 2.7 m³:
71.3373 m³
